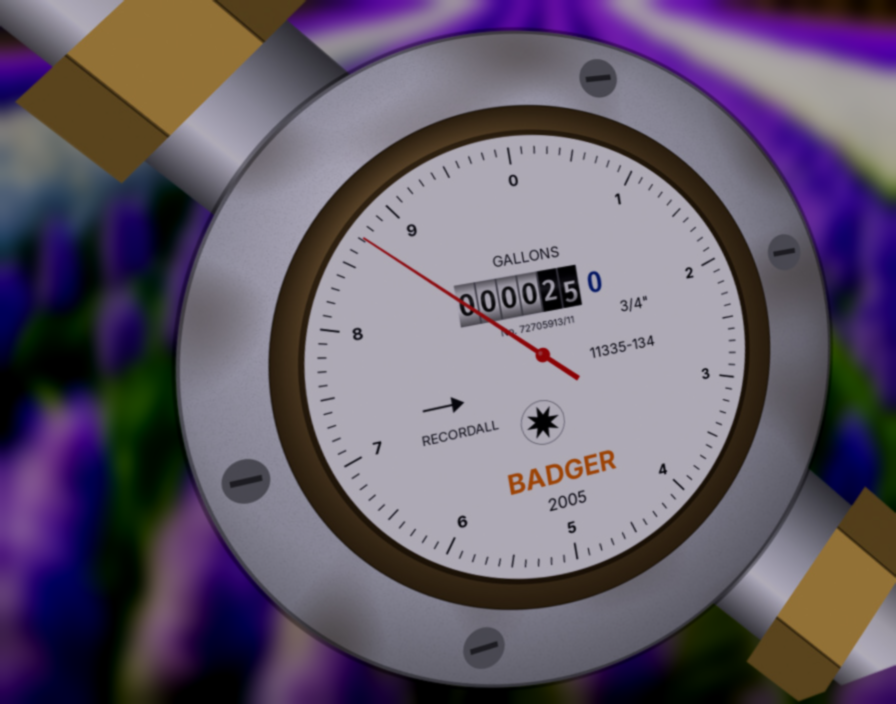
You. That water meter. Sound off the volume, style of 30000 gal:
248.7 gal
